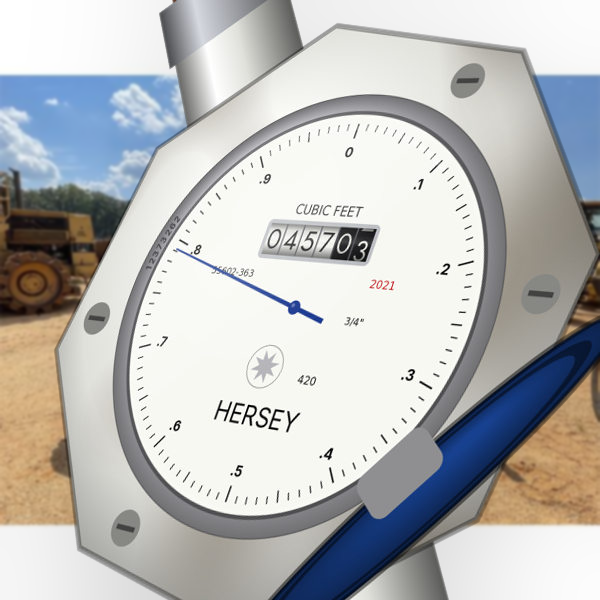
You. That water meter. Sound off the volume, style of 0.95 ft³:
45702.79 ft³
